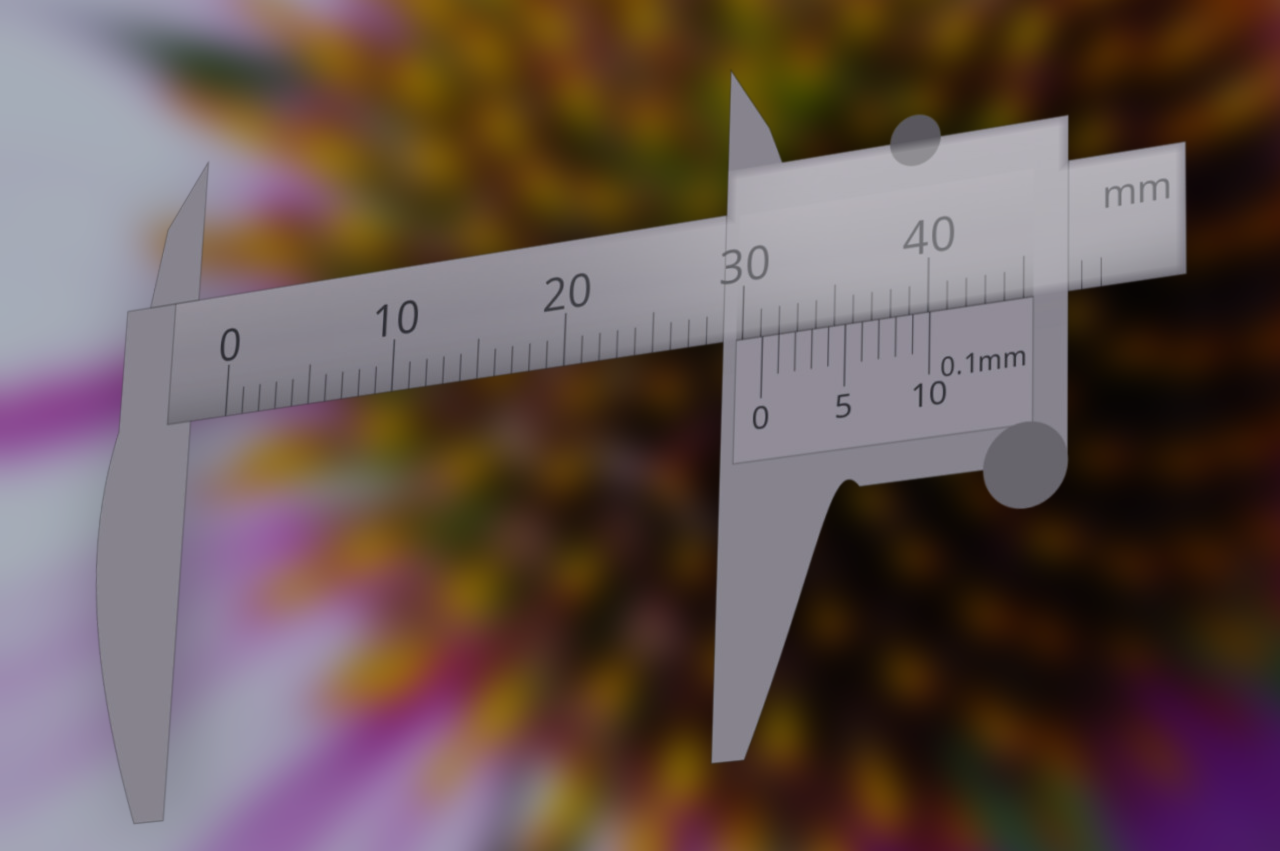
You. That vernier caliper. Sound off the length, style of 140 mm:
31.1 mm
